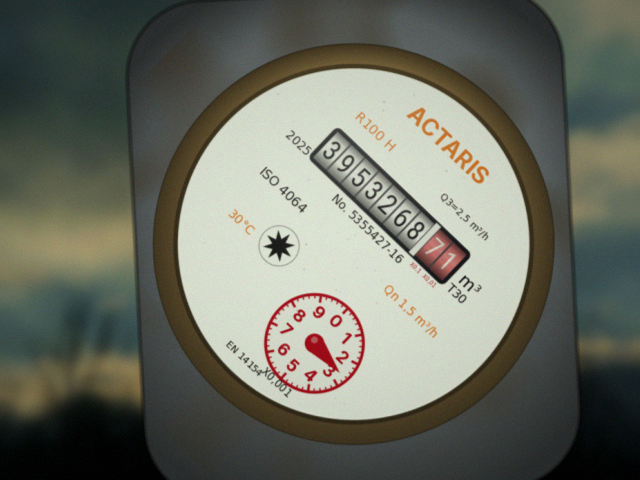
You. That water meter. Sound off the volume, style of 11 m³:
3953268.712 m³
